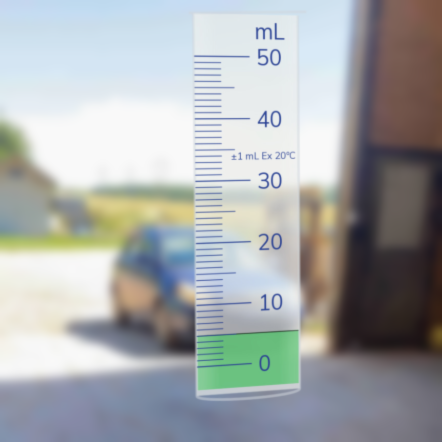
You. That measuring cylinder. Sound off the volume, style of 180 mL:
5 mL
